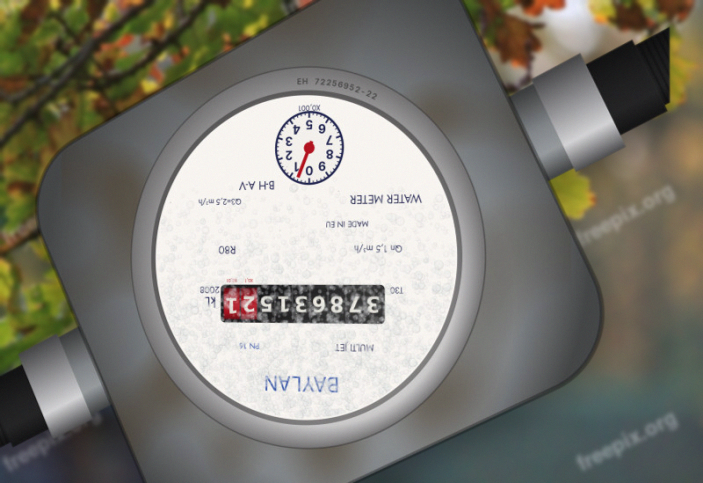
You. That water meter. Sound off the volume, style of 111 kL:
3786315.210 kL
